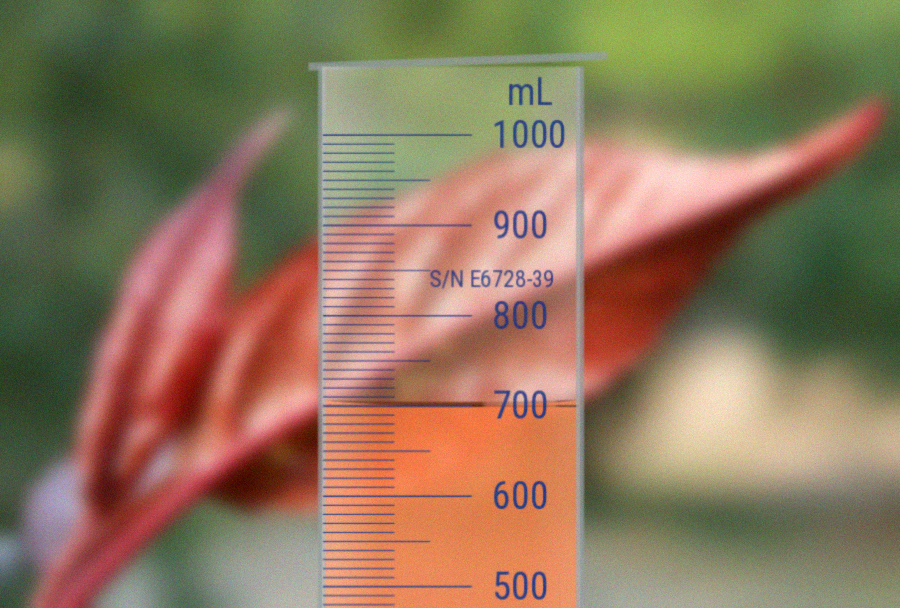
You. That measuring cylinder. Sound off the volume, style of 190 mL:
700 mL
